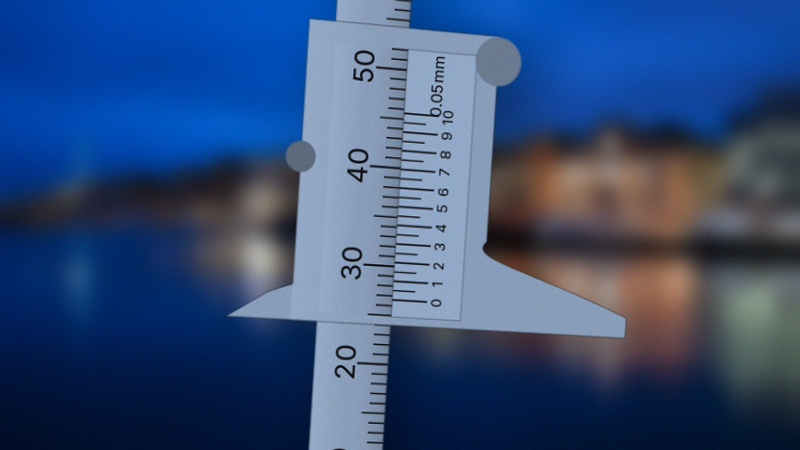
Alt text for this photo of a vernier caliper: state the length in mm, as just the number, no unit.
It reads 26.6
